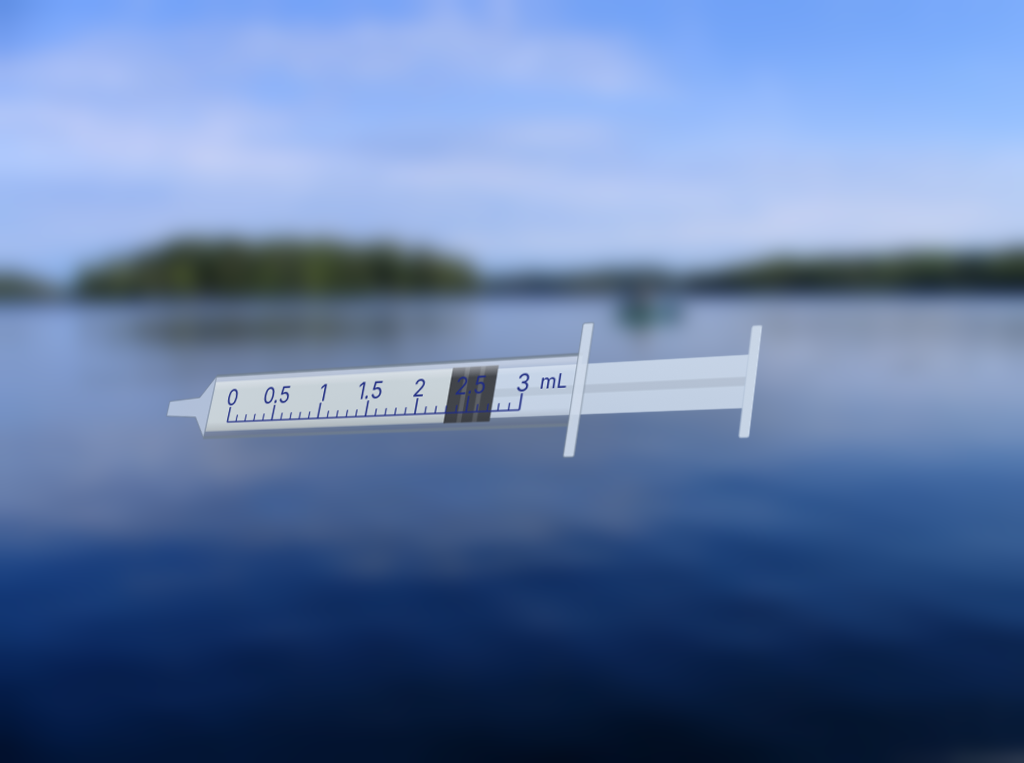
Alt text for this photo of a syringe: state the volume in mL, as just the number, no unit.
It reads 2.3
